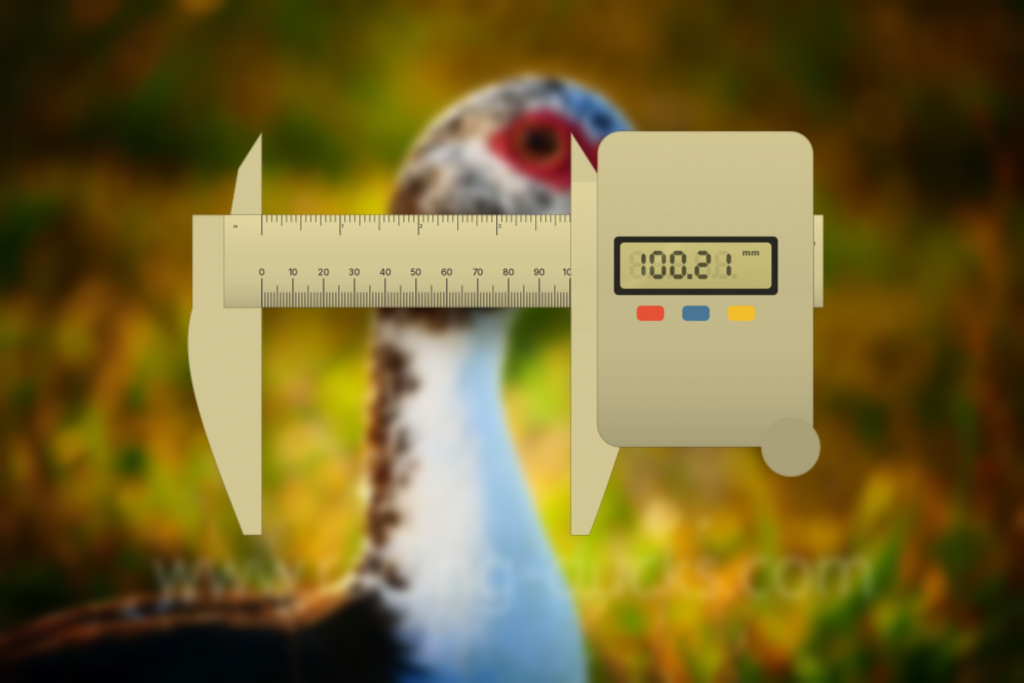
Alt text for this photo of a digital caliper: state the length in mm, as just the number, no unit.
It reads 100.21
